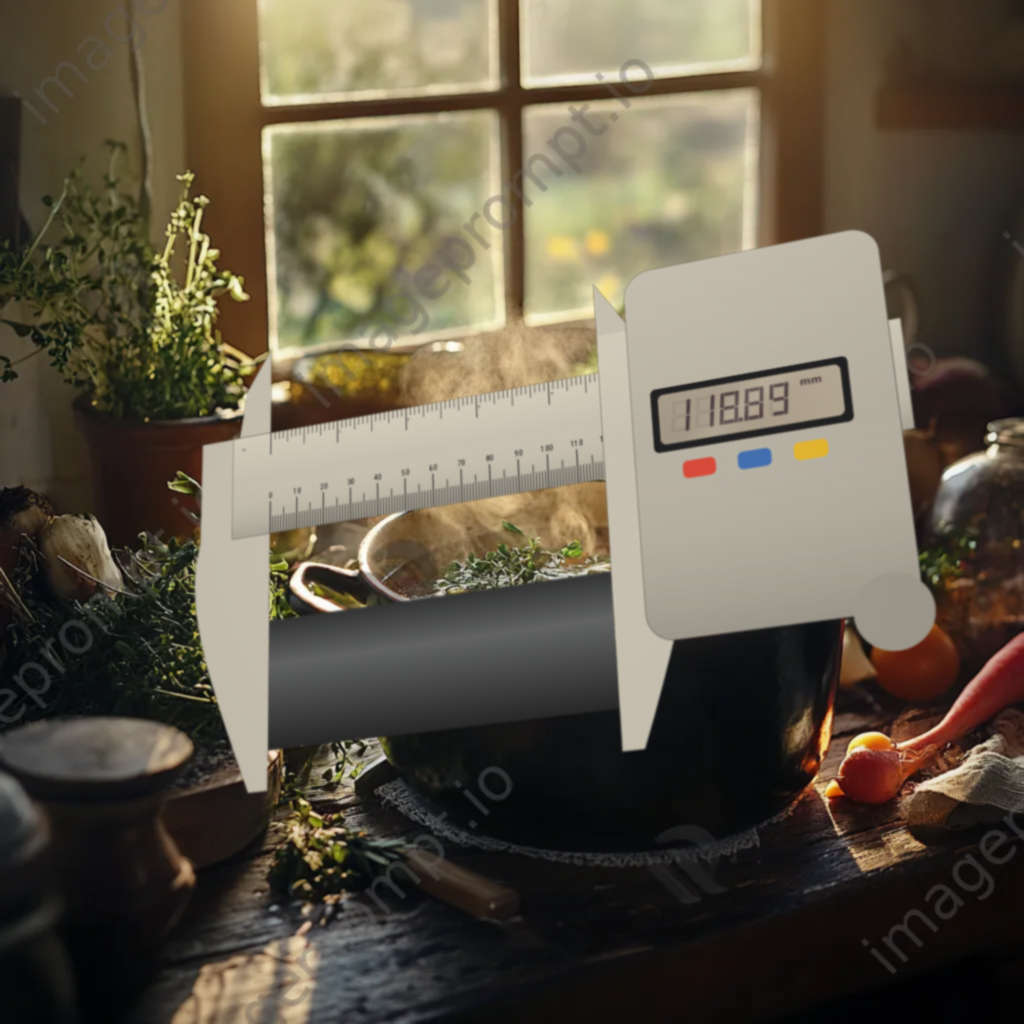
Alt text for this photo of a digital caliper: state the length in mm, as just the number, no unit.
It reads 118.89
